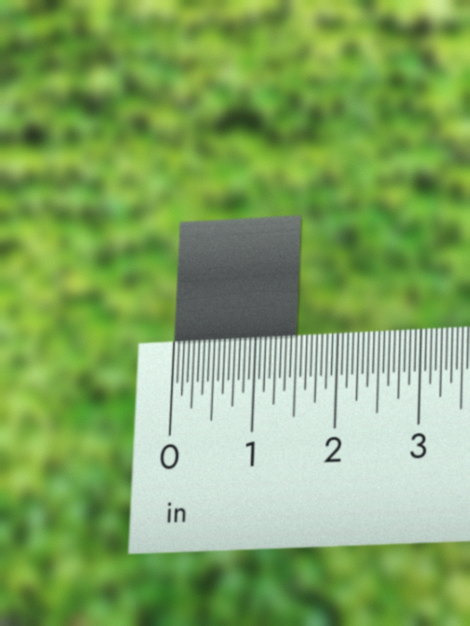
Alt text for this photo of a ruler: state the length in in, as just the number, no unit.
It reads 1.5
